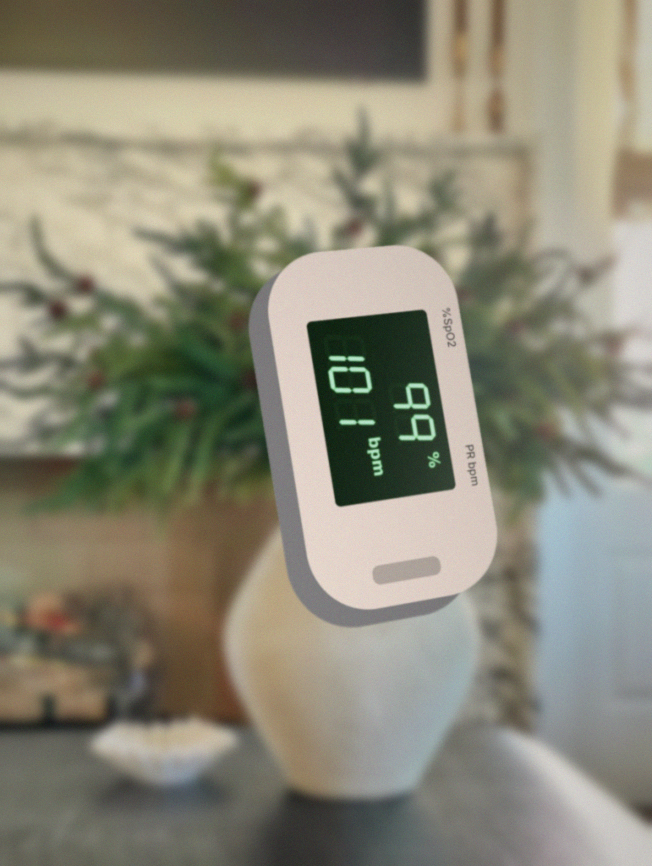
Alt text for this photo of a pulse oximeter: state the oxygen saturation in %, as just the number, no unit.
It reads 99
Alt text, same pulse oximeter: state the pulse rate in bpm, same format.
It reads 101
